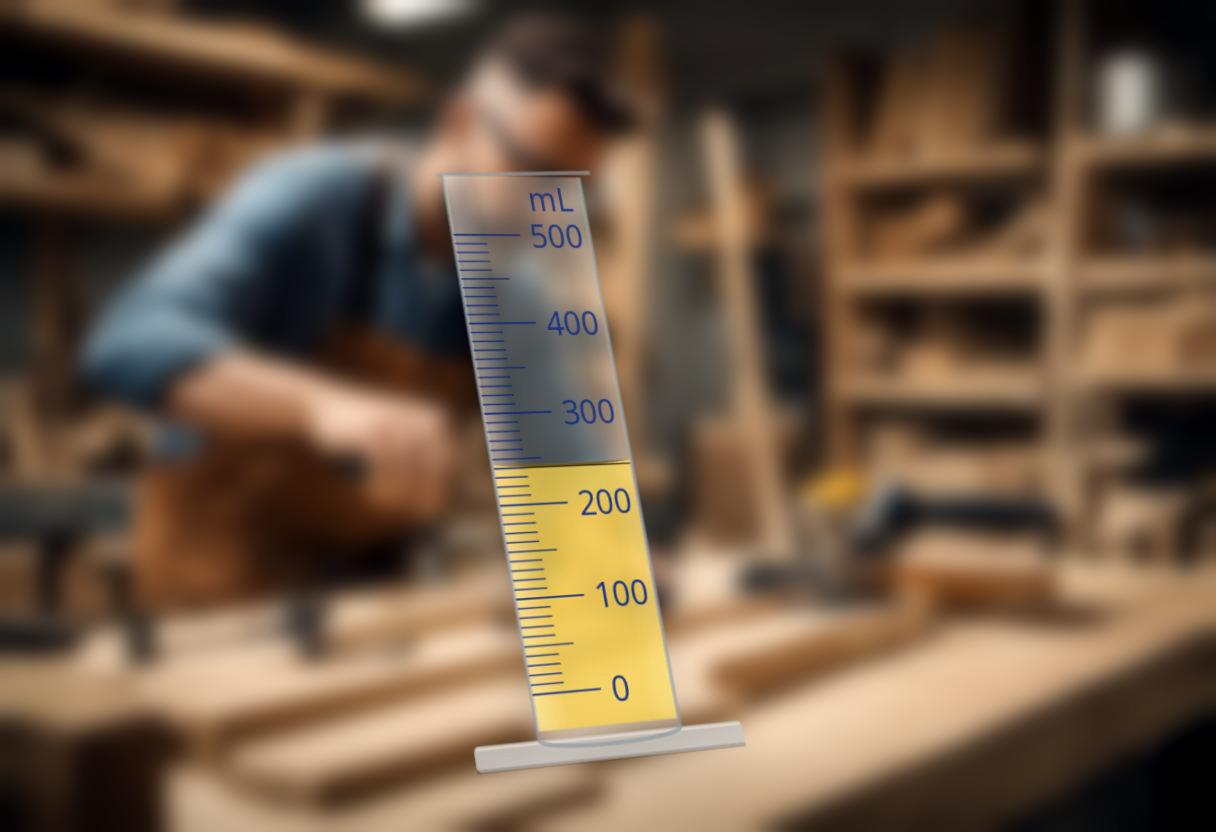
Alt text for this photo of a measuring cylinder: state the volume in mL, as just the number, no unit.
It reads 240
